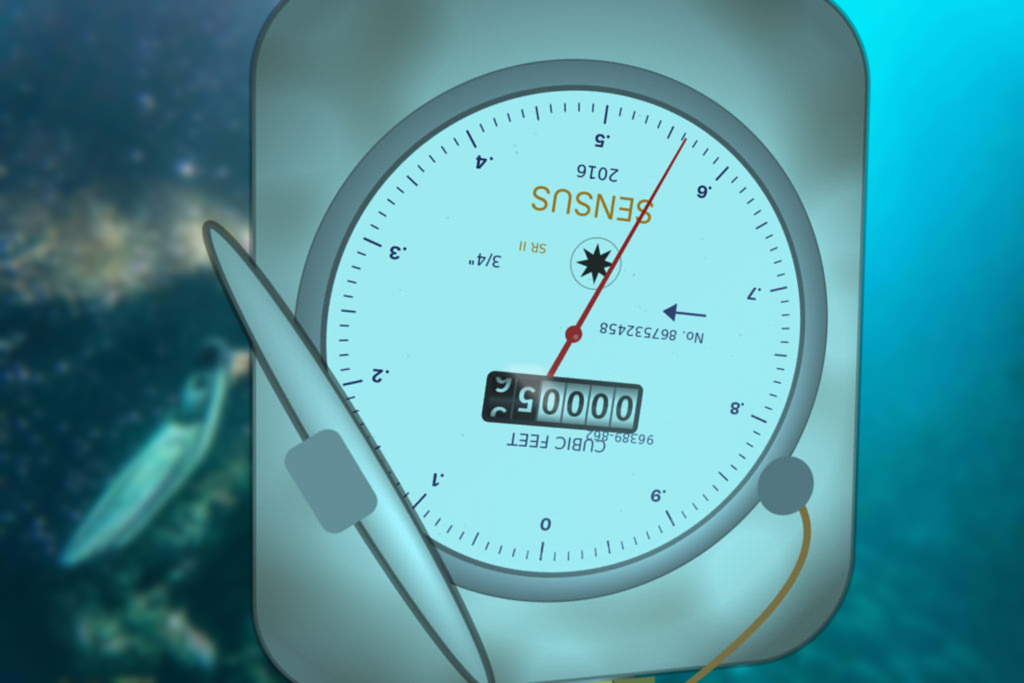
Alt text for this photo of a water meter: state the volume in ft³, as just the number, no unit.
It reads 55.56
